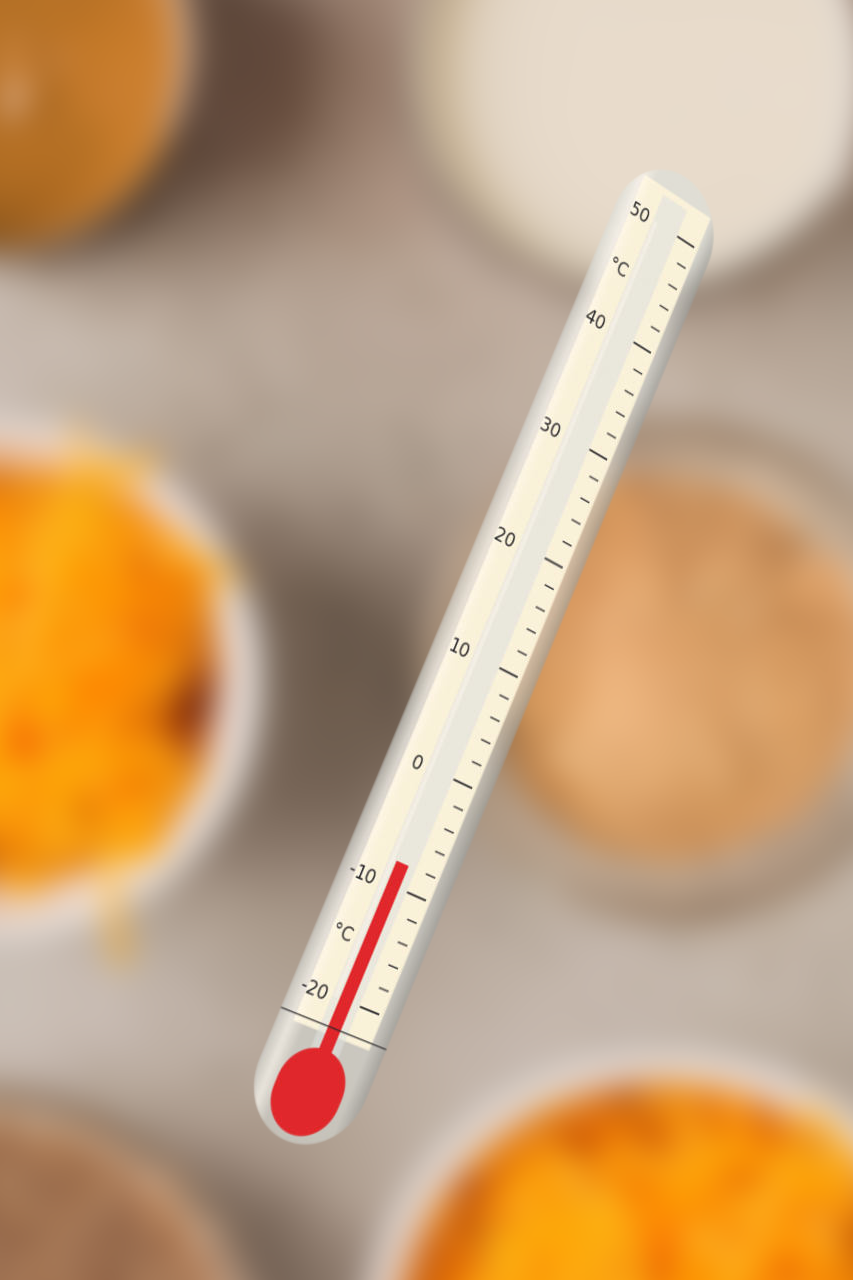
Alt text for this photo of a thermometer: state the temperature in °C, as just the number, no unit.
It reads -8
